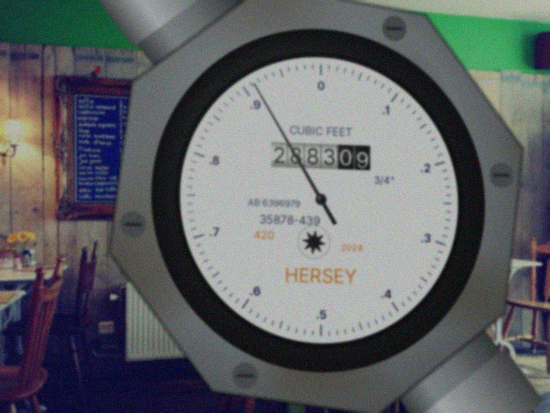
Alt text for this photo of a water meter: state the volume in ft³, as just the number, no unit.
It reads 288308.91
